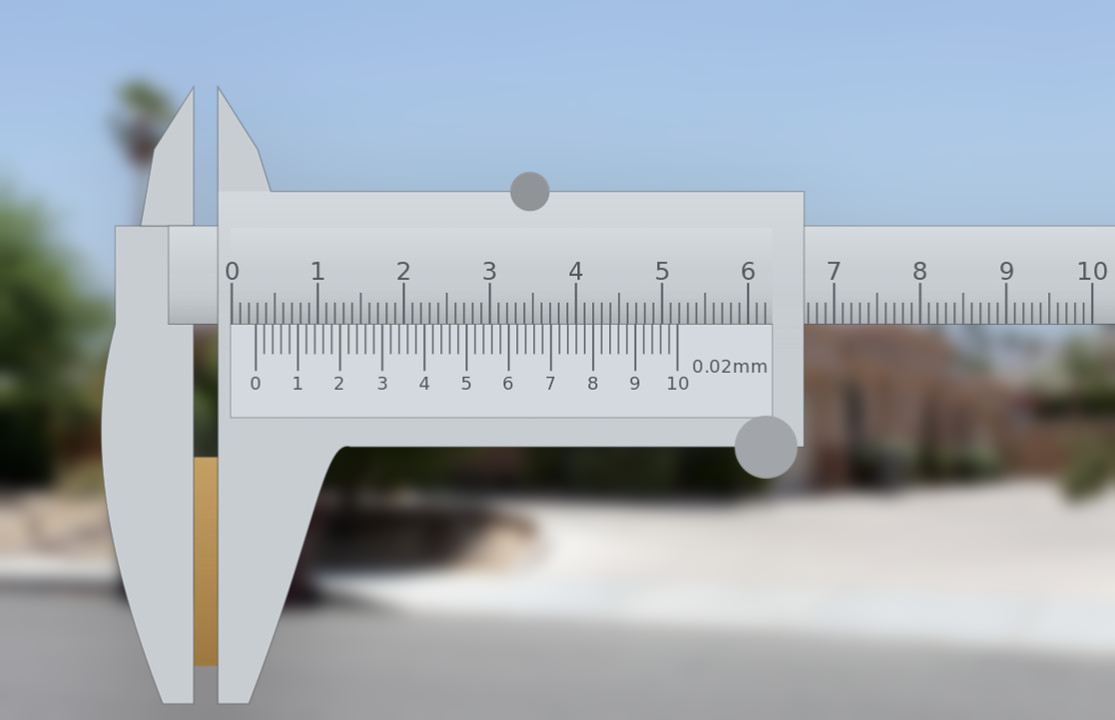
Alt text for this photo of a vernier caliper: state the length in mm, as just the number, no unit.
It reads 2.8
